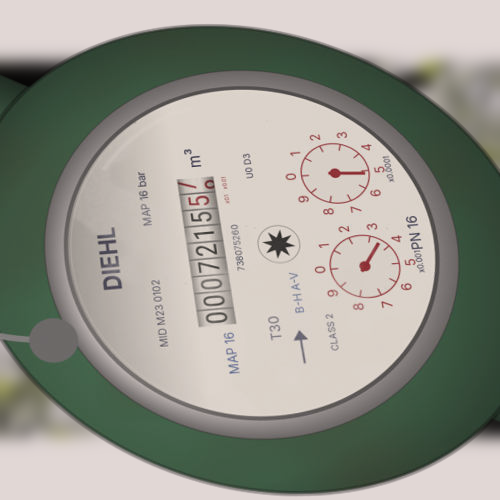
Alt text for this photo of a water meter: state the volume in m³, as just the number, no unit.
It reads 7215.5735
